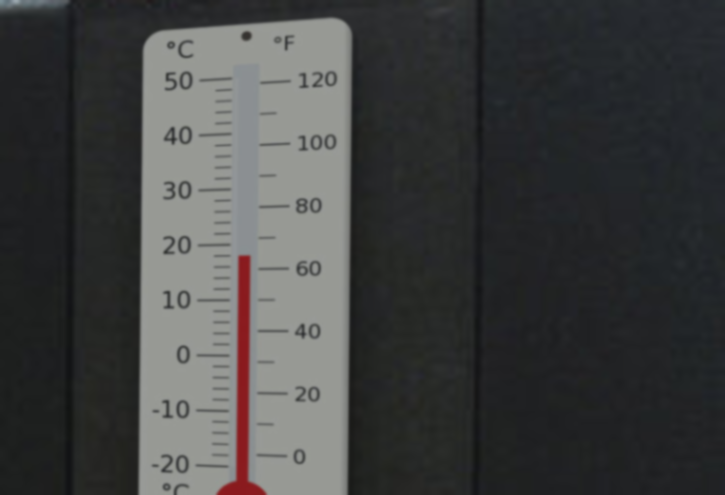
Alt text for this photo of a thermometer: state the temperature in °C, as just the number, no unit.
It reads 18
